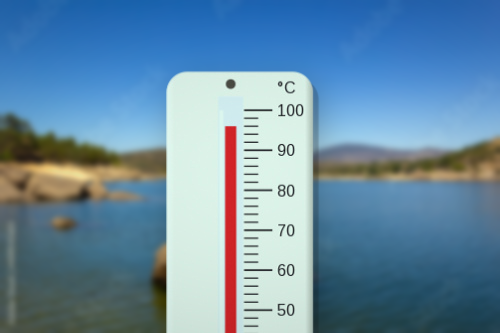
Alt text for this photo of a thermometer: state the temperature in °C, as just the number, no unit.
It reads 96
